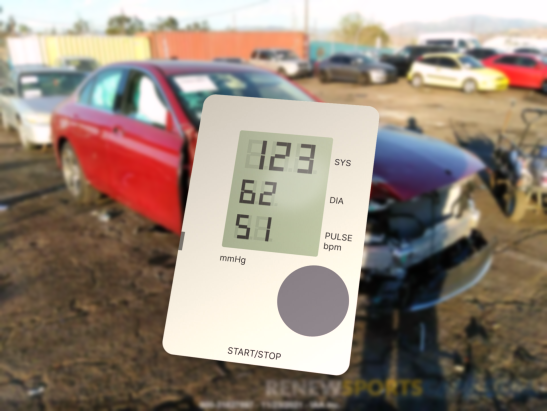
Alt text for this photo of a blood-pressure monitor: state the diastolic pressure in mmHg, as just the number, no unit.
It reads 62
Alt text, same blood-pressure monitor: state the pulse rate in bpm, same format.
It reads 51
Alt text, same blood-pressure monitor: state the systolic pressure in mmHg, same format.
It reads 123
